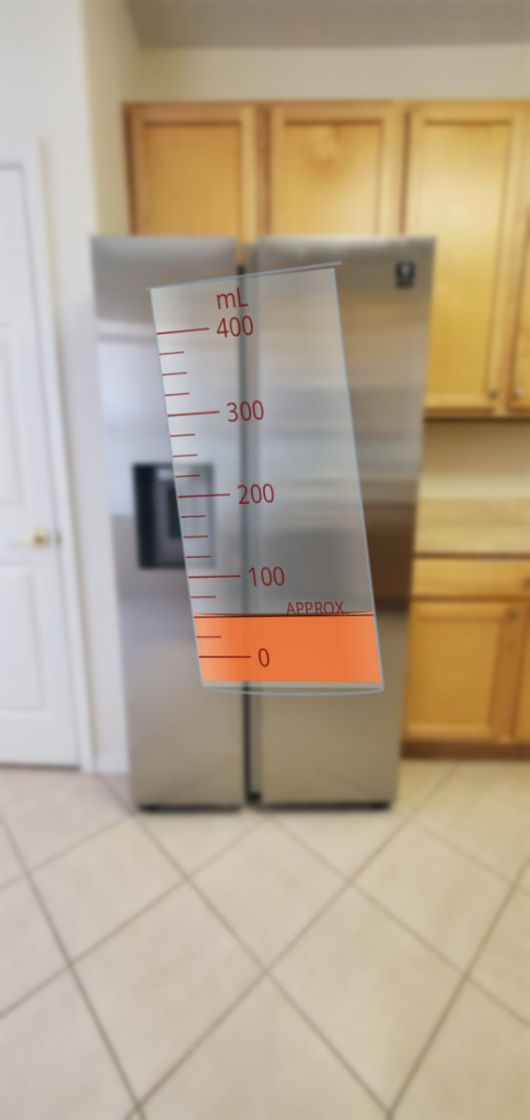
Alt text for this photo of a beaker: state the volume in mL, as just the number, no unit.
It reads 50
